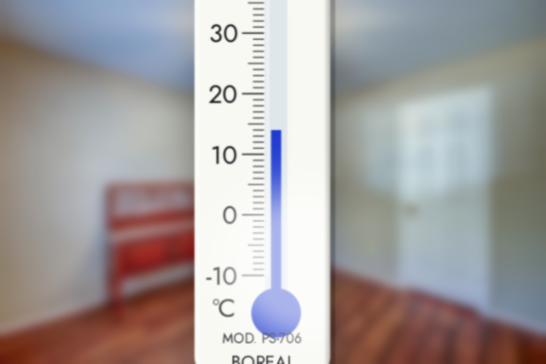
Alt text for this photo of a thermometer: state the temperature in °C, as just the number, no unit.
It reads 14
